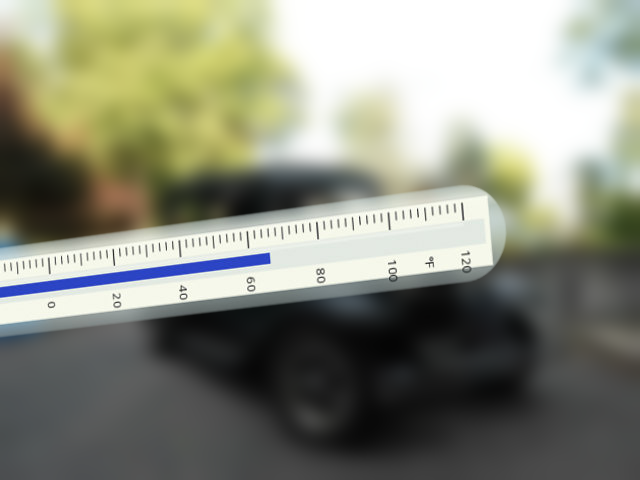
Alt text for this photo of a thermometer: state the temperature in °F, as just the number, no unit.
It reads 66
